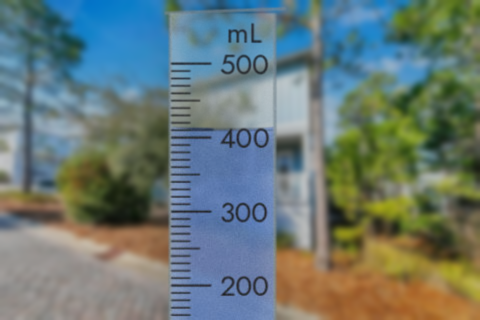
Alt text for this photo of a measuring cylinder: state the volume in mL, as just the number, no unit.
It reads 410
